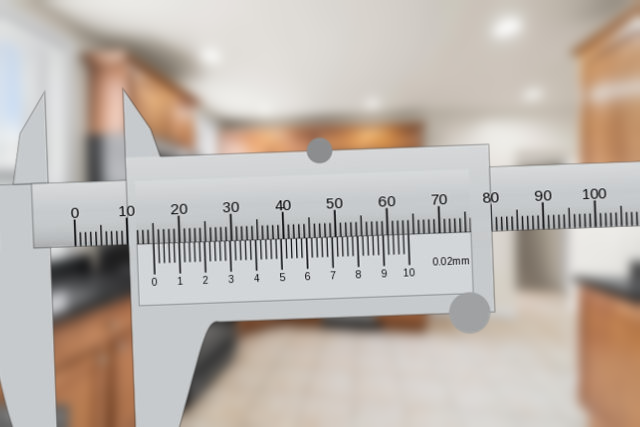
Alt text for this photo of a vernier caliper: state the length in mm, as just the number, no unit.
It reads 15.0
